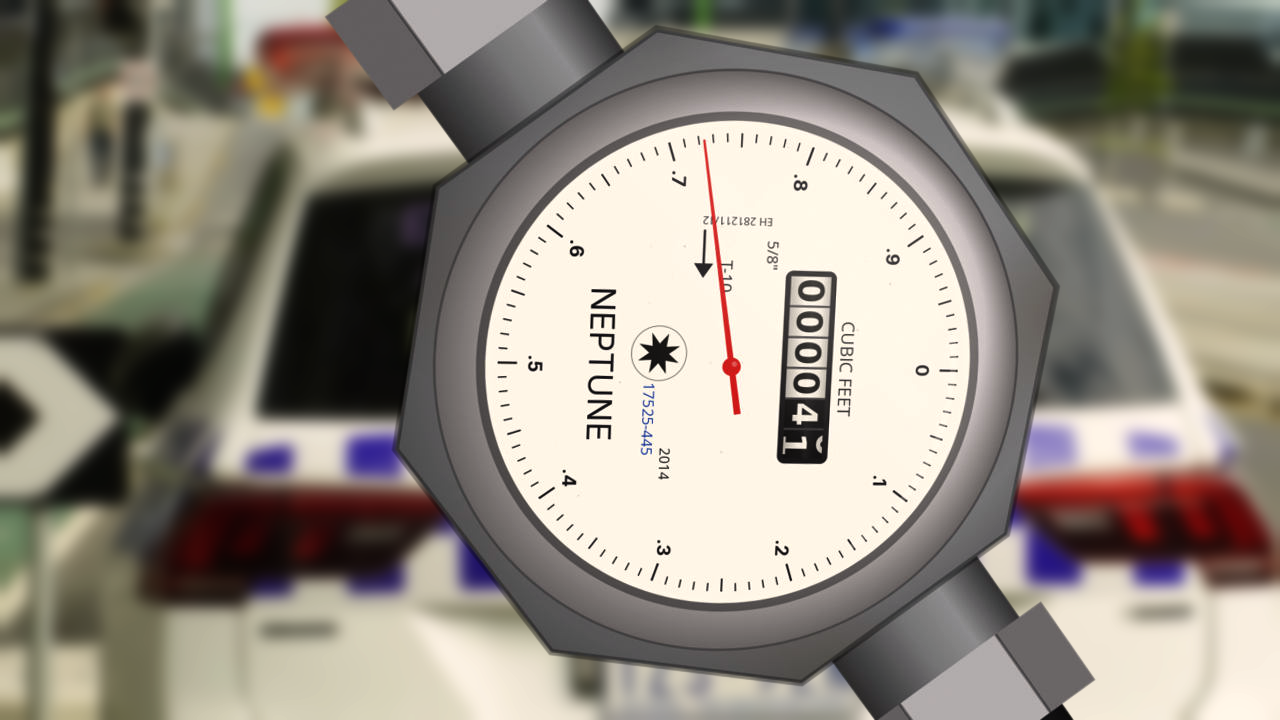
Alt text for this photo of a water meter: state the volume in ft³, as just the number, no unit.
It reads 40.72
